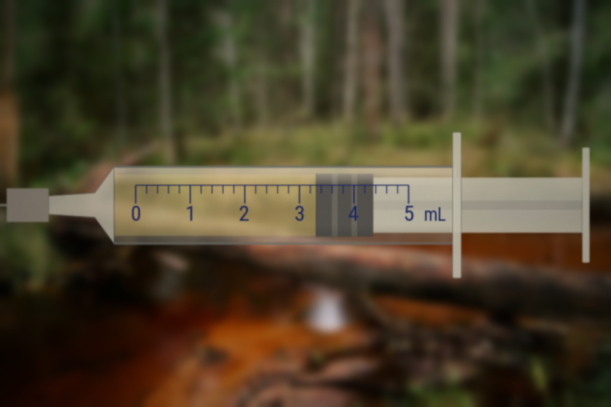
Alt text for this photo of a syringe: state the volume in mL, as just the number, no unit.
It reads 3.3
